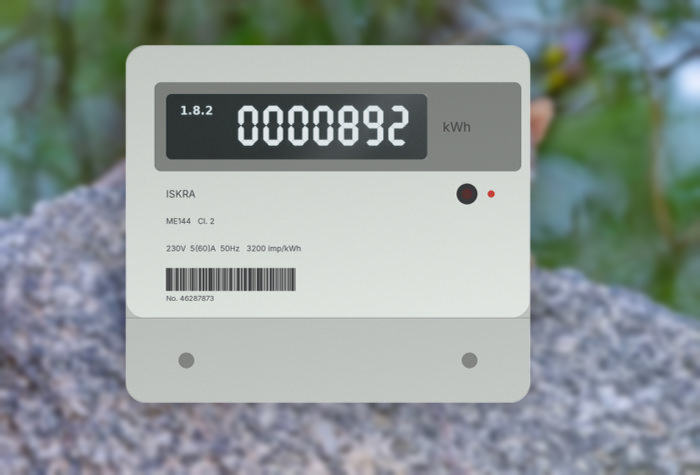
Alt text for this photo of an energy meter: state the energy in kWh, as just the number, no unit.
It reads 892
